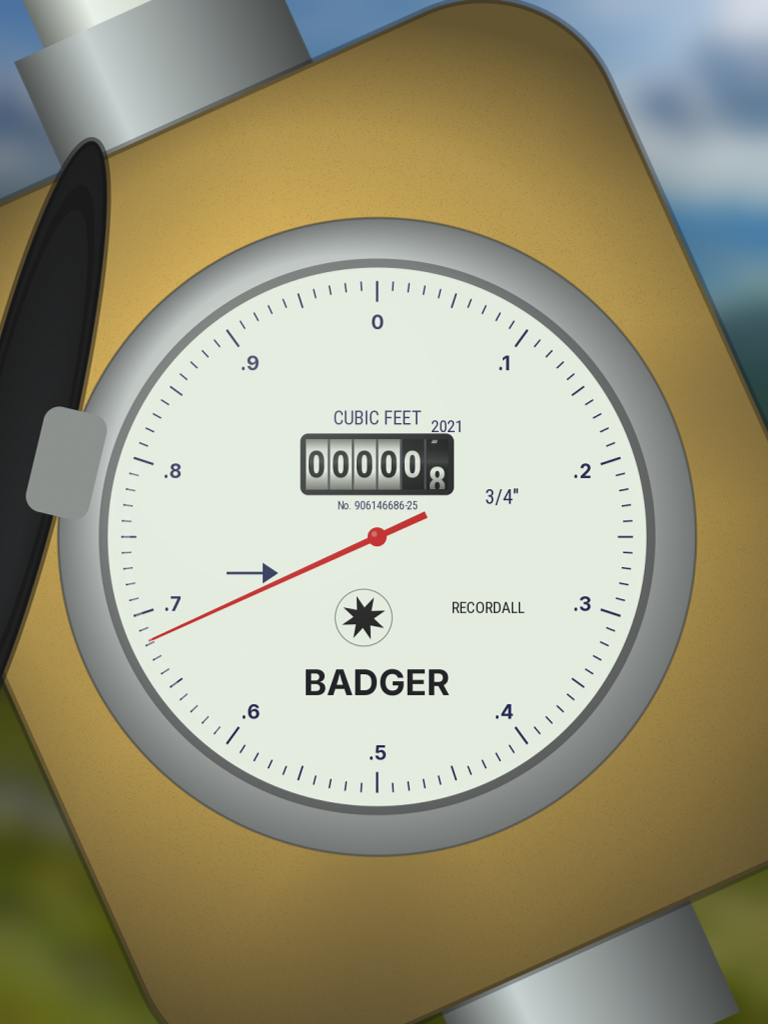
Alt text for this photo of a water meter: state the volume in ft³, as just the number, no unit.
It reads 7.68
